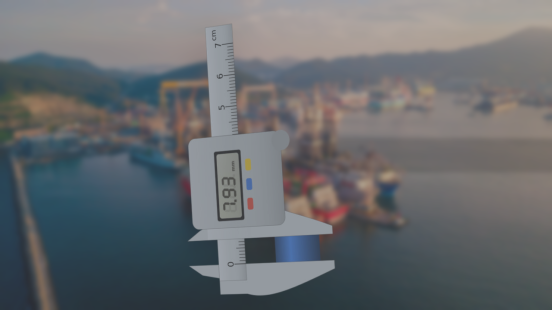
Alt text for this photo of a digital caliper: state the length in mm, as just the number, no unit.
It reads 7.93
